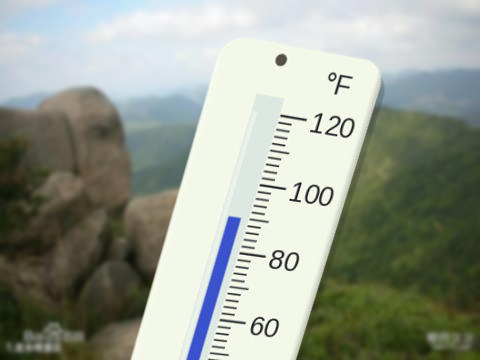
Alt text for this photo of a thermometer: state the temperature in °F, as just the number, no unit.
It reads 90
